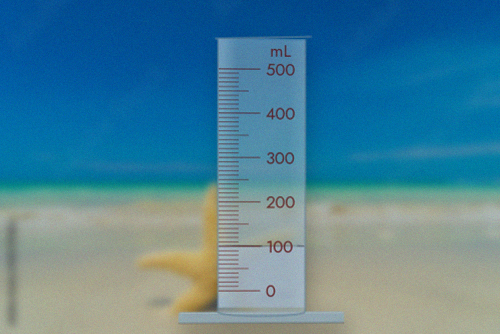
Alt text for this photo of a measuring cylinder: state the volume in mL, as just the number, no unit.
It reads 100
